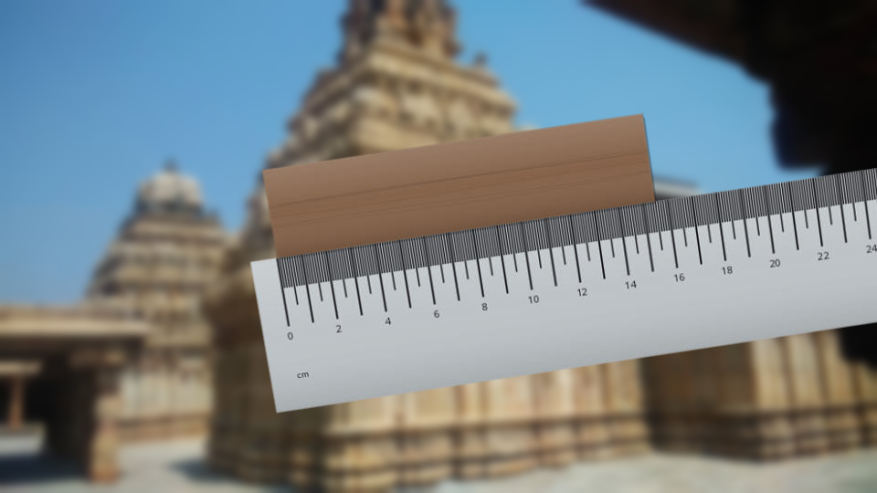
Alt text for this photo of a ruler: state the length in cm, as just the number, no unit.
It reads 15.5
